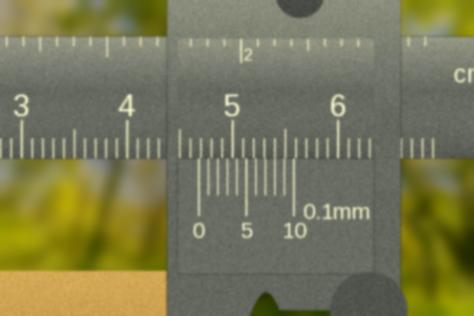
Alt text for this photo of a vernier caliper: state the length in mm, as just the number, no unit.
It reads 46.8
